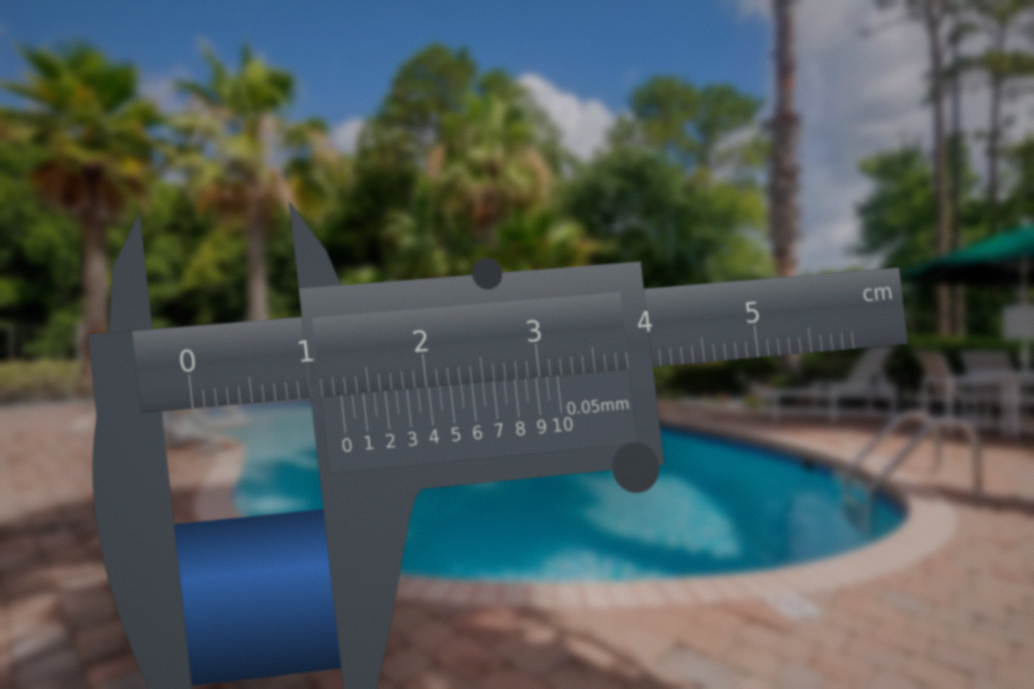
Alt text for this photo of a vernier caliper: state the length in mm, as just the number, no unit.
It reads 12.6
